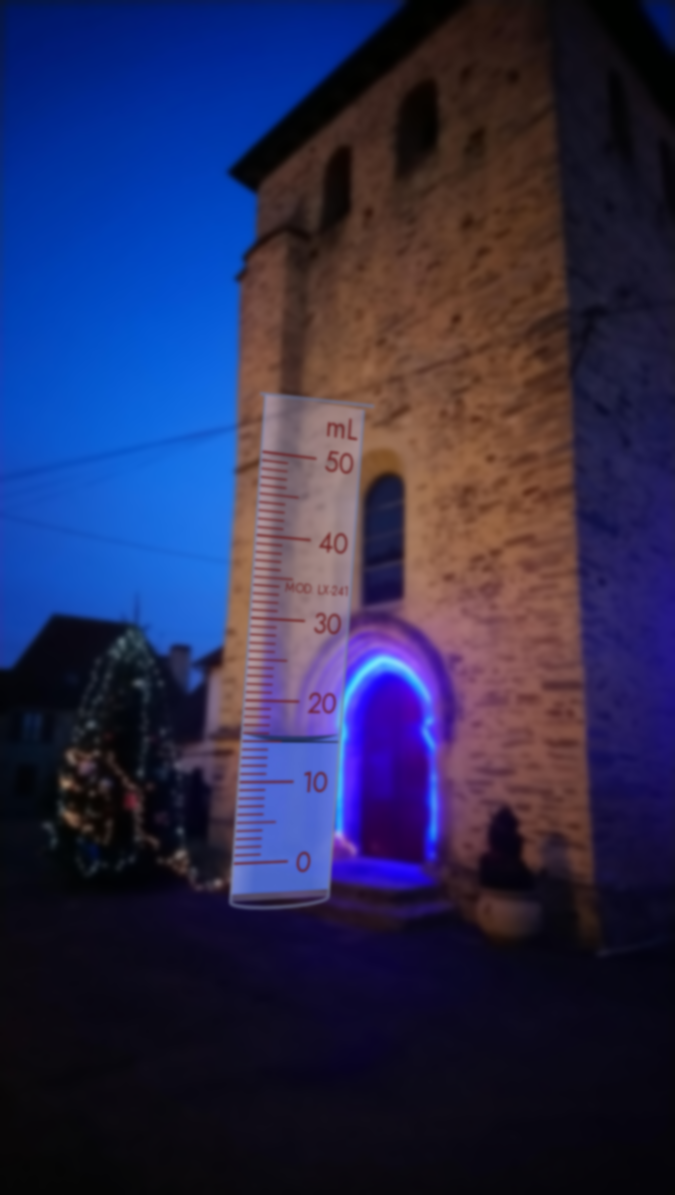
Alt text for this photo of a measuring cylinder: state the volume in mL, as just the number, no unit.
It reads 15
